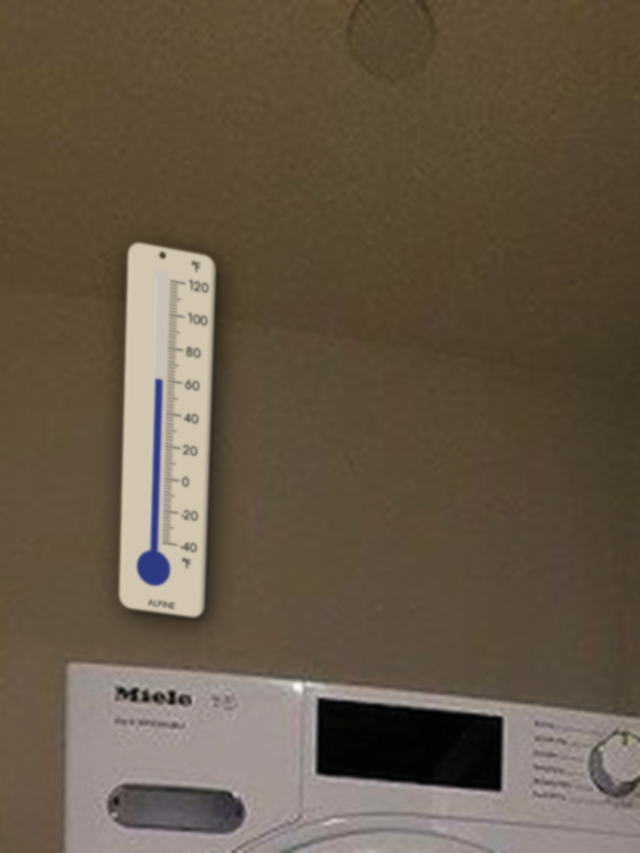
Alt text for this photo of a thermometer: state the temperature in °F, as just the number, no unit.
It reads 60
